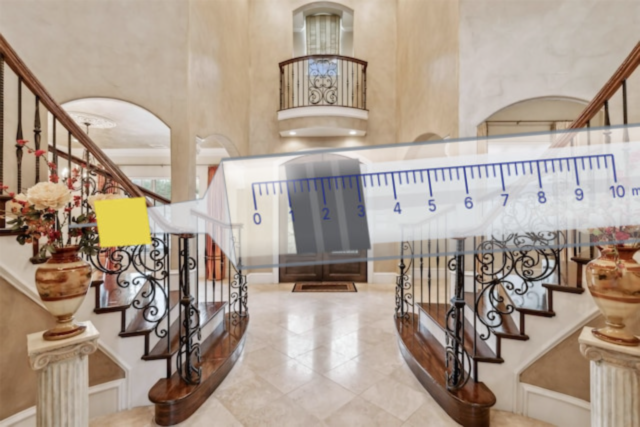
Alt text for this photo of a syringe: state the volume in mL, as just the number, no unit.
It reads 1
